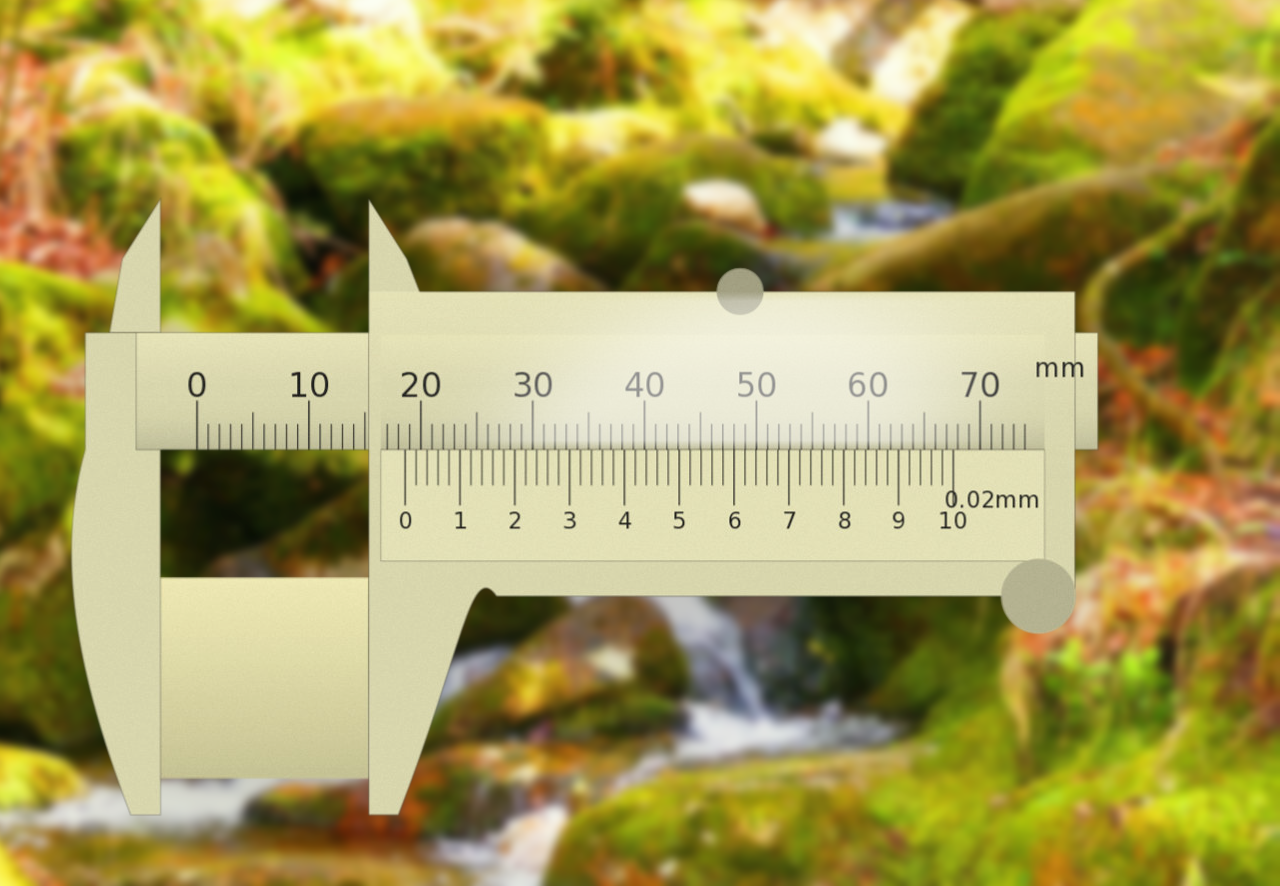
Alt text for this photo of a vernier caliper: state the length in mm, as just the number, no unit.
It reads 18.6
